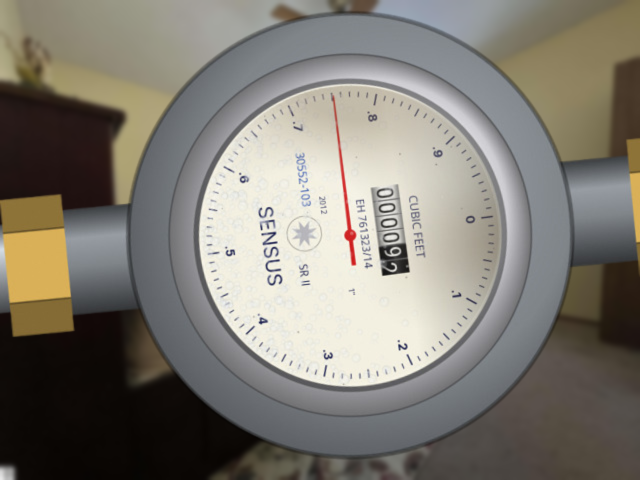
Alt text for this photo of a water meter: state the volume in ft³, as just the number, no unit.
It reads 91.75
